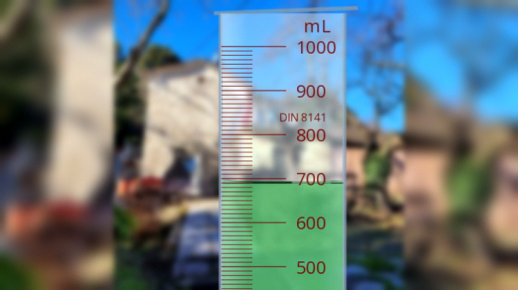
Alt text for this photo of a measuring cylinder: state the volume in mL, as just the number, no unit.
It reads 690
